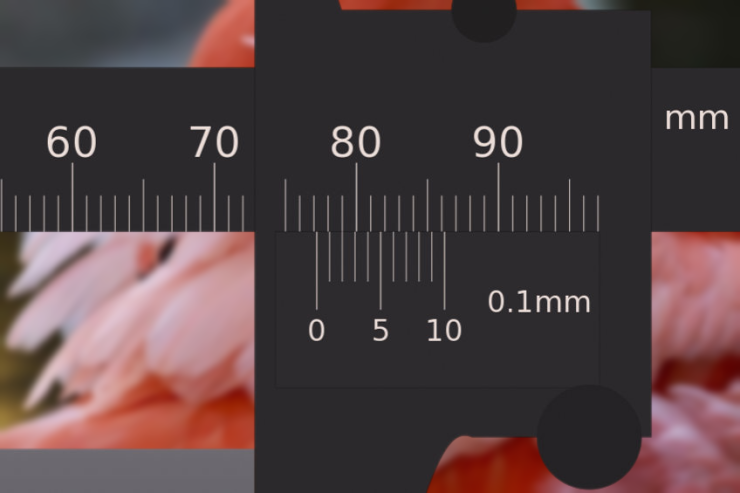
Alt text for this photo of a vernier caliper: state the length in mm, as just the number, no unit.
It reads 77.2
